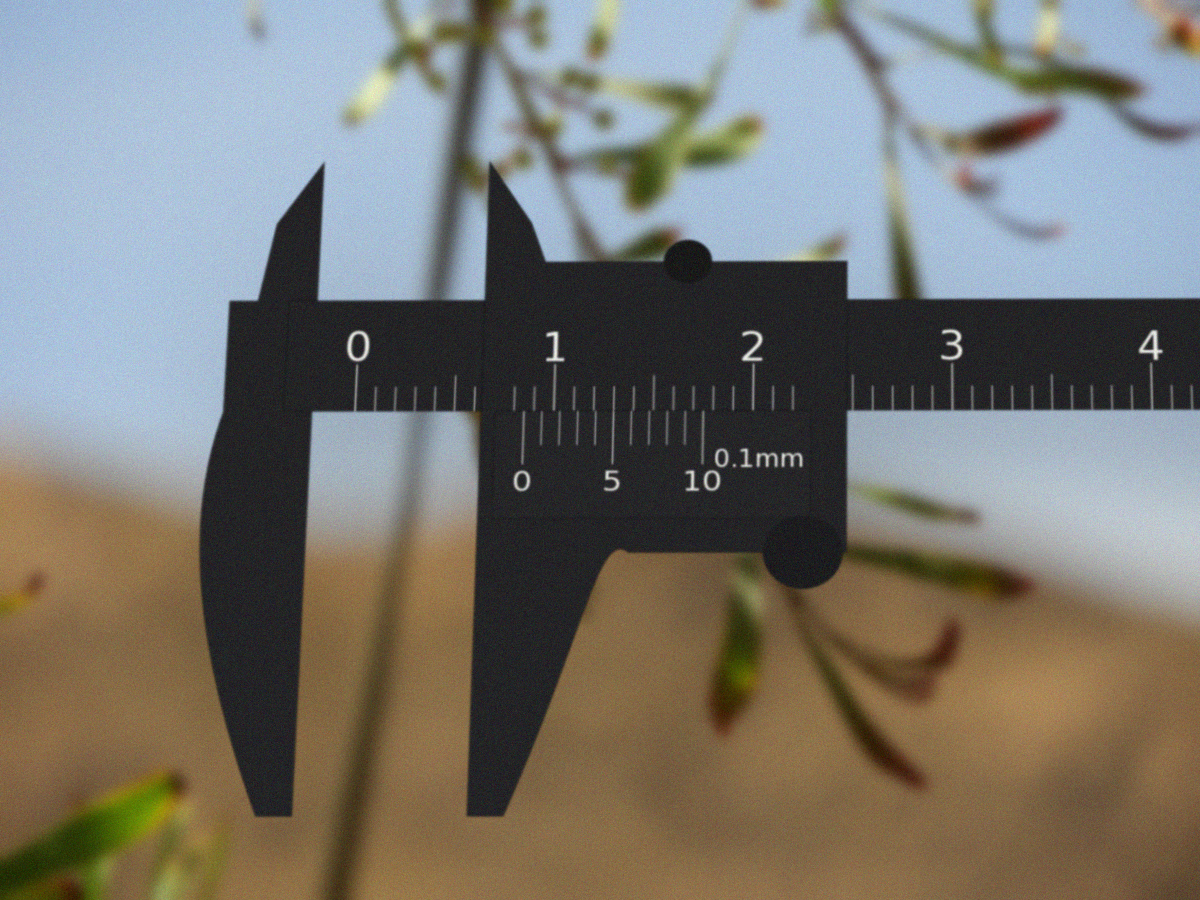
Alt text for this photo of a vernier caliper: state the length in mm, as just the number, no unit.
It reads 8.5
